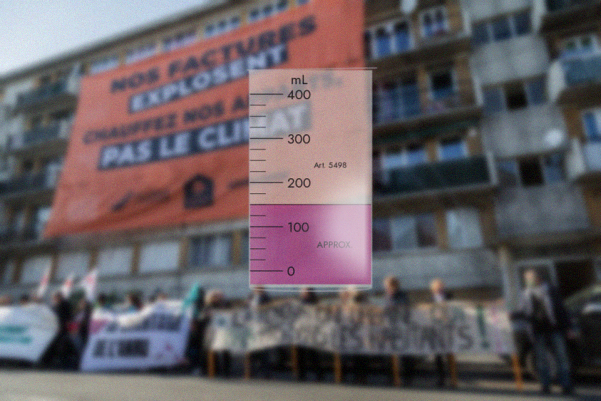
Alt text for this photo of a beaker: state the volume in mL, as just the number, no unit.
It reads 150
